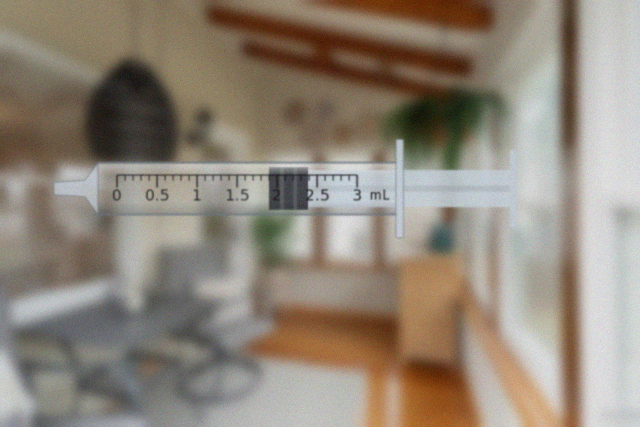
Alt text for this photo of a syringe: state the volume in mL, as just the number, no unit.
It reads 1.9
